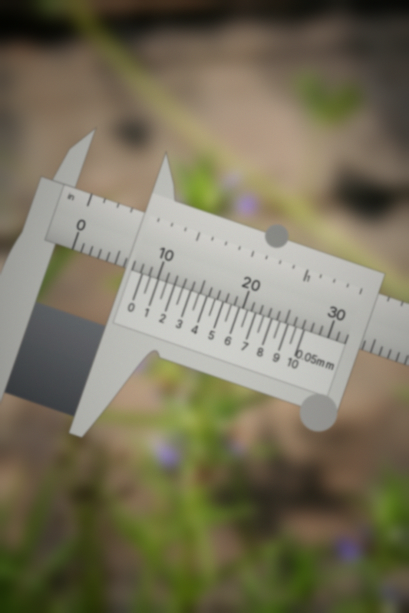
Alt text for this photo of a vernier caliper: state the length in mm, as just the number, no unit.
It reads 8.2
